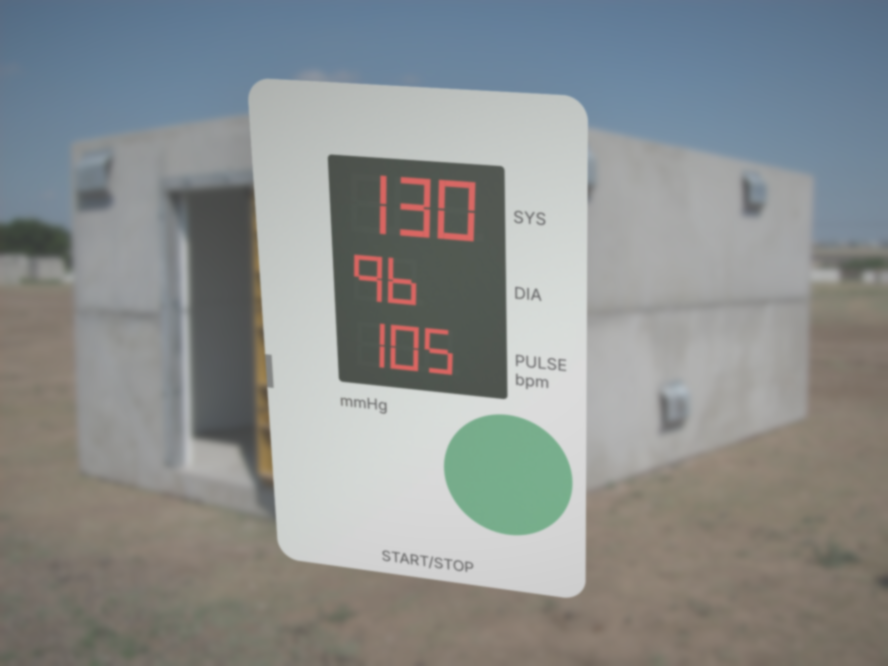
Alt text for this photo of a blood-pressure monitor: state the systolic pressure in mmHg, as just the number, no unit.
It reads 130
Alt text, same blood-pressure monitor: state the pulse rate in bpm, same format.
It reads 105
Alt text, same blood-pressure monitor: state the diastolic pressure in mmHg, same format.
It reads 96
